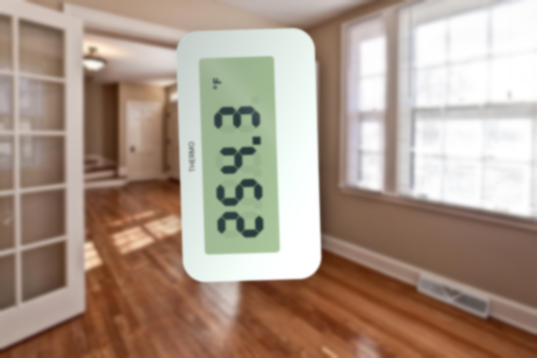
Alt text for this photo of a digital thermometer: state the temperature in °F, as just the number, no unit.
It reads 254.3
